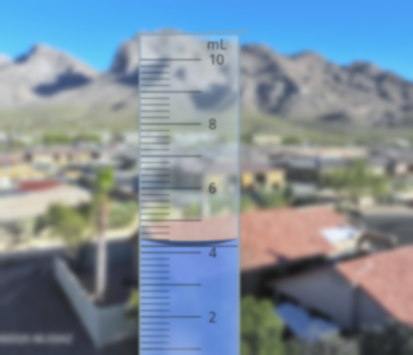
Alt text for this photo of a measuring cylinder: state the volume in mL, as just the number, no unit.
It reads 4.2
